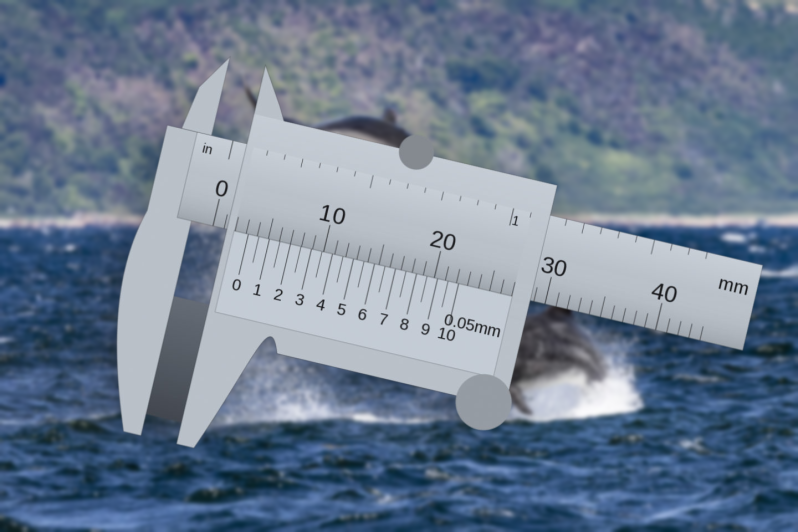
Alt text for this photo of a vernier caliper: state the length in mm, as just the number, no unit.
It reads 3.2
